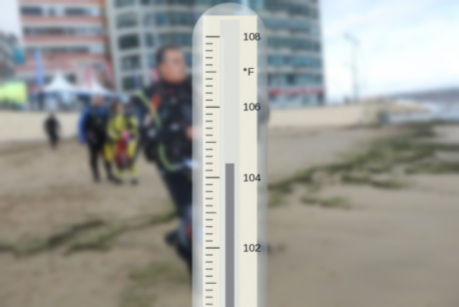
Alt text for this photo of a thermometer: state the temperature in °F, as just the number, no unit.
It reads 104.4
